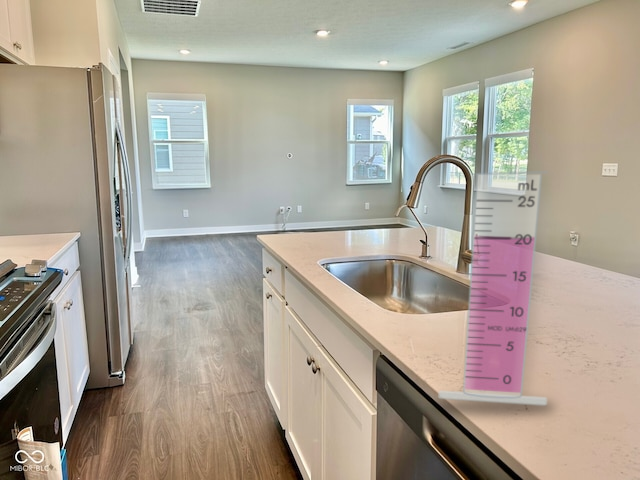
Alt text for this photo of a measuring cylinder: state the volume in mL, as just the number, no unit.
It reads 20
